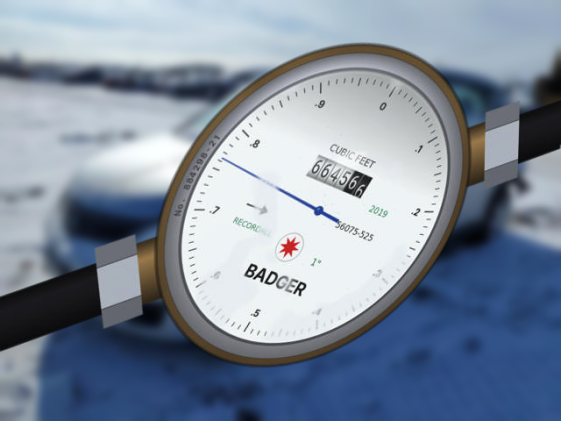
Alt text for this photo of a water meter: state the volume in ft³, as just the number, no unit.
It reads 664565.76
